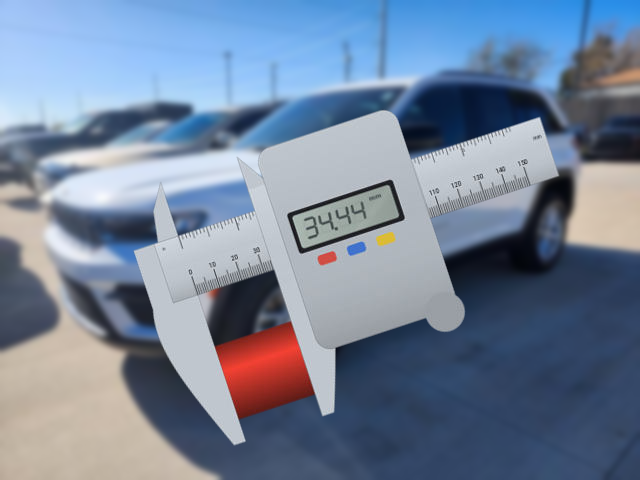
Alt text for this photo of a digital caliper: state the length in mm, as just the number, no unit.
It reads 34.44
